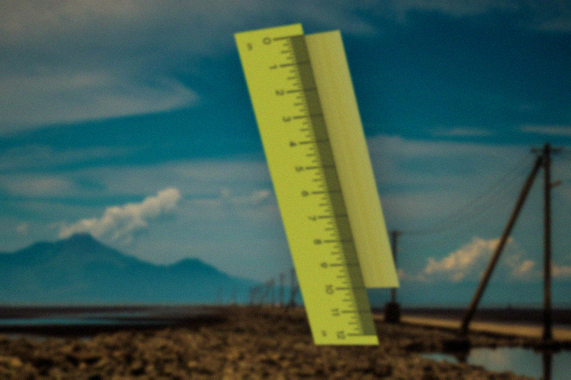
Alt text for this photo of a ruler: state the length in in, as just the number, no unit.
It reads 10
